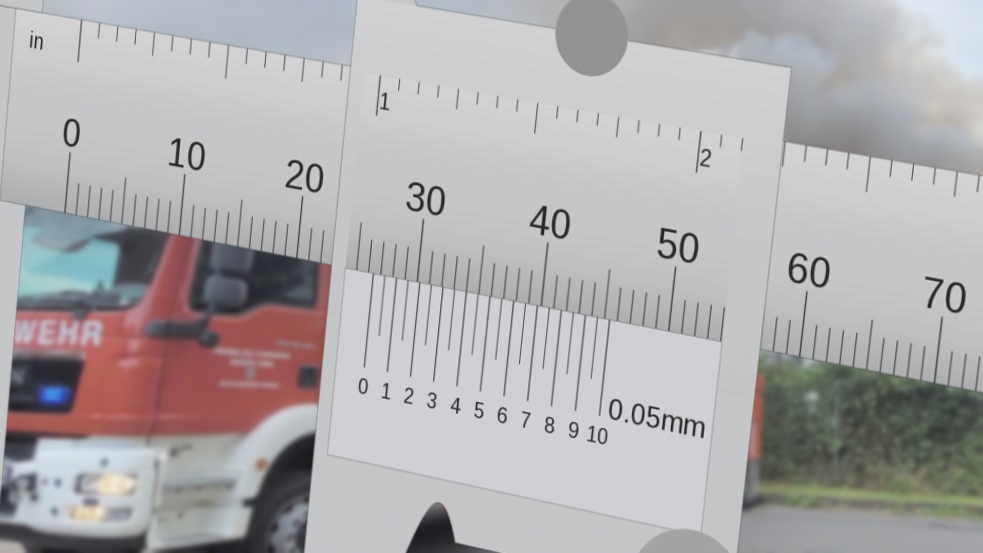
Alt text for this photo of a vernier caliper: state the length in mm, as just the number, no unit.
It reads 26.4
